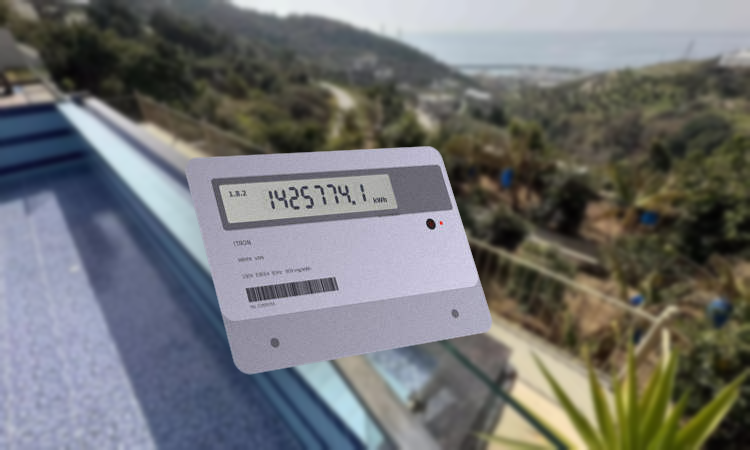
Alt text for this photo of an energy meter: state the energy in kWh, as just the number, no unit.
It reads 1425774.1
